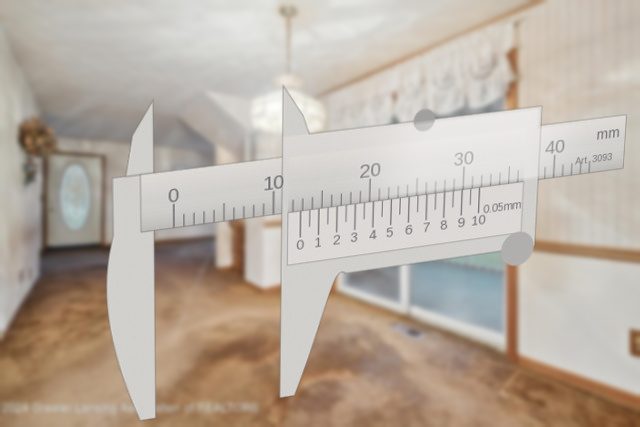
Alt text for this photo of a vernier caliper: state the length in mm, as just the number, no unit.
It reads 12.8
